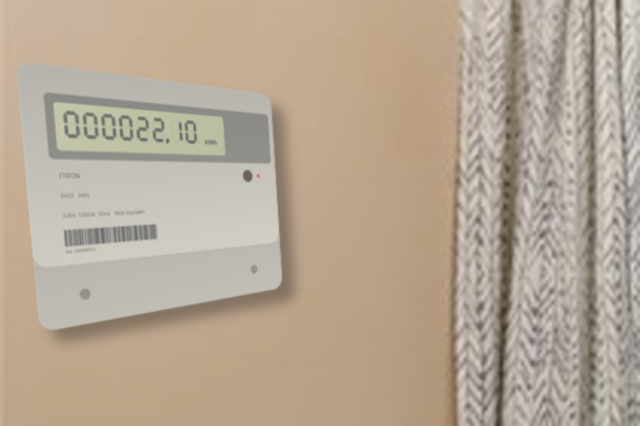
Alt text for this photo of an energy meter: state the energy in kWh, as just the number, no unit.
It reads 22.10
